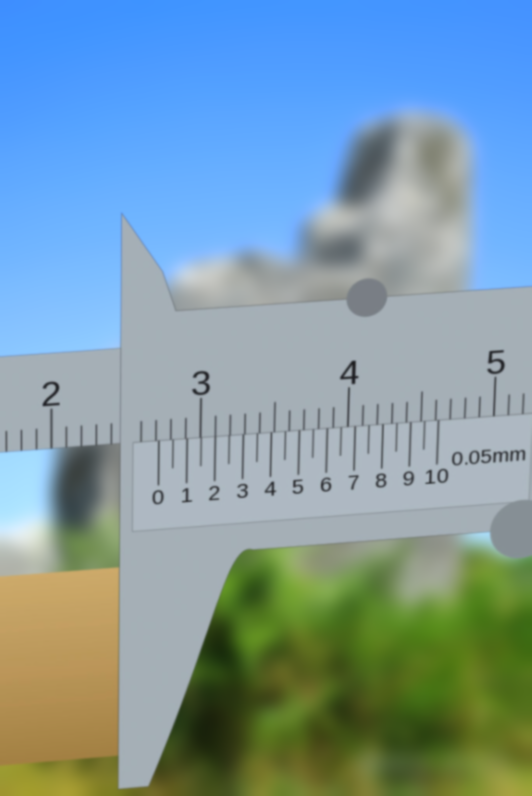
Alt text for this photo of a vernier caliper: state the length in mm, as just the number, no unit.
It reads 27.2
